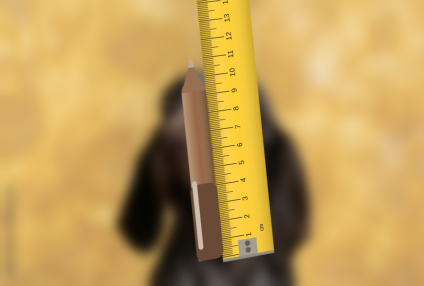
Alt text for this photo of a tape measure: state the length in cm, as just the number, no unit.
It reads 11
